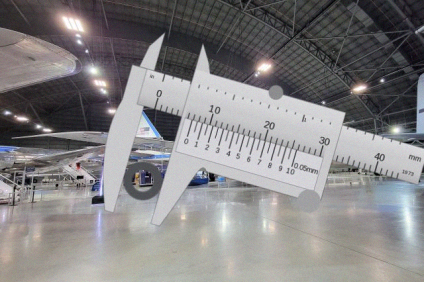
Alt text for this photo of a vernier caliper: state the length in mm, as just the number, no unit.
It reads 6.8
